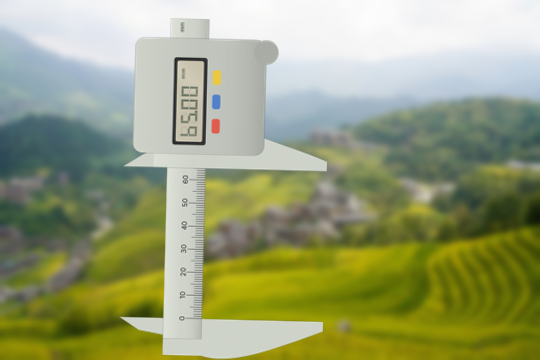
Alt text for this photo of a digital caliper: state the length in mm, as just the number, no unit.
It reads 65.00
